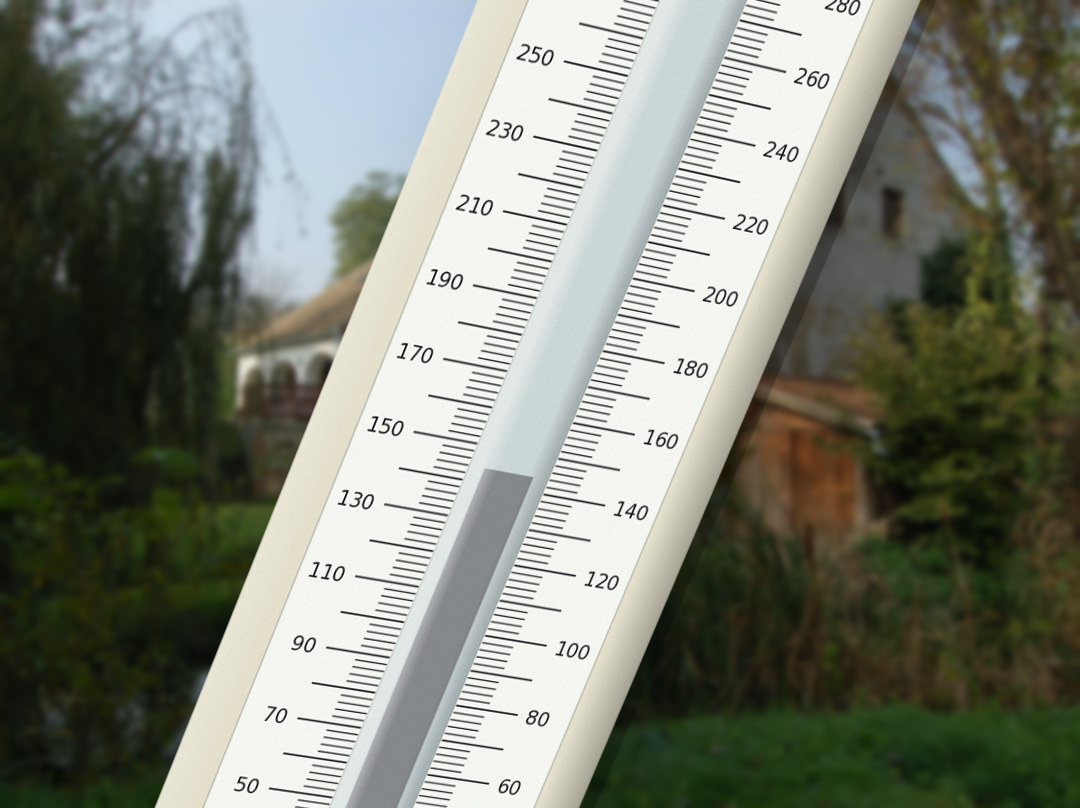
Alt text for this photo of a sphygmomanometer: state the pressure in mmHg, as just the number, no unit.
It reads 144
